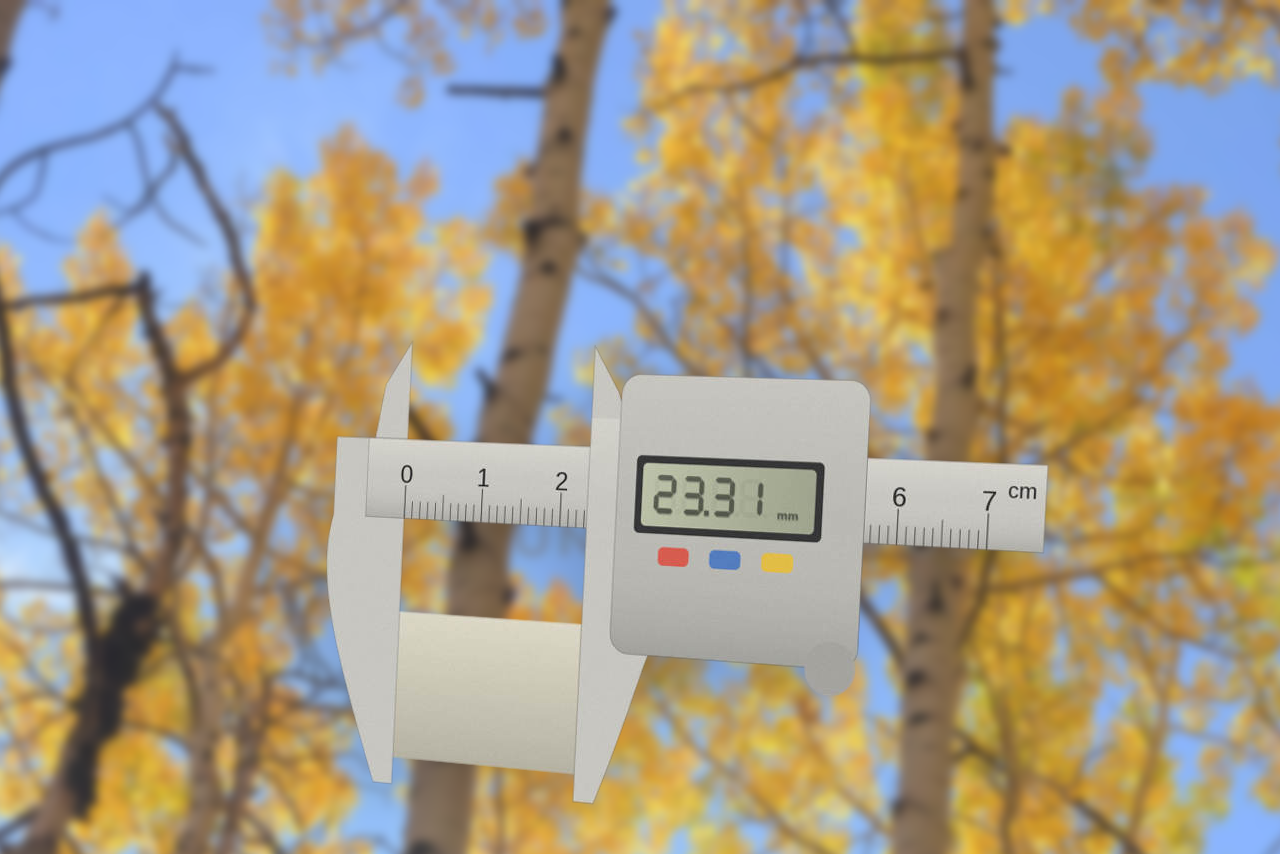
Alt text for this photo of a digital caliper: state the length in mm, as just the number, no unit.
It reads 23.31
